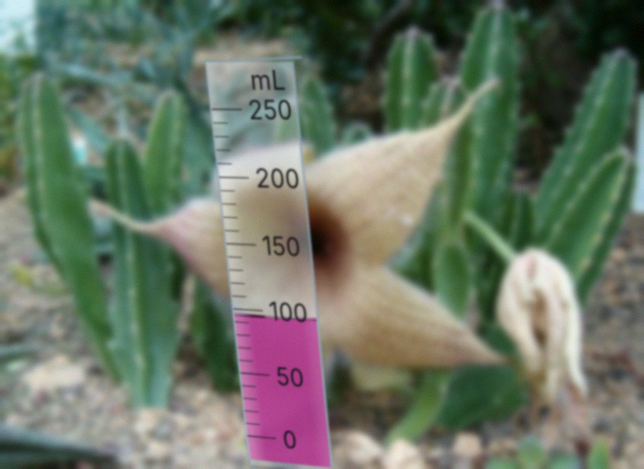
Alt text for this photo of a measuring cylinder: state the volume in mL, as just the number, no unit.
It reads 95
